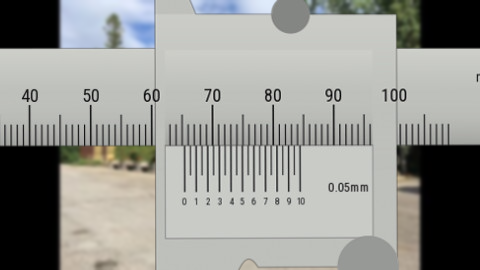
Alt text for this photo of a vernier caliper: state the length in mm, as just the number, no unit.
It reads 65.4
